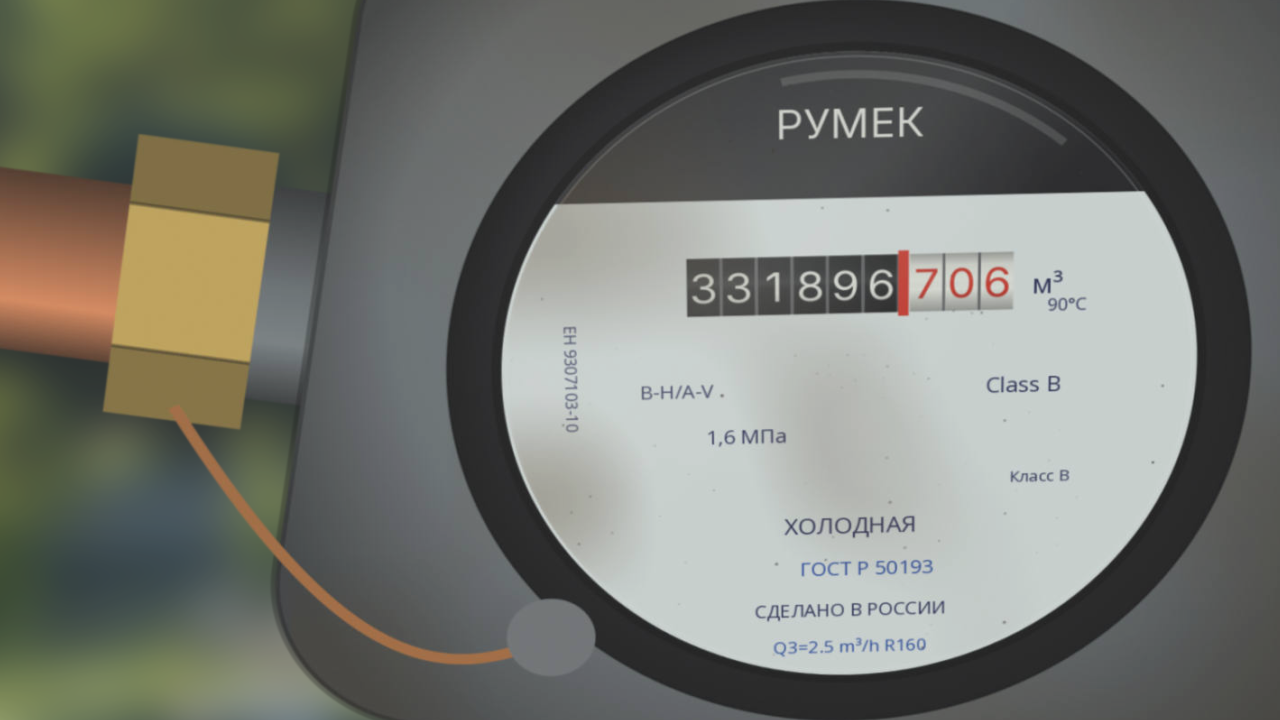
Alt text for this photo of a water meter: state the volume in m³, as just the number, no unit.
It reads 331896.706
